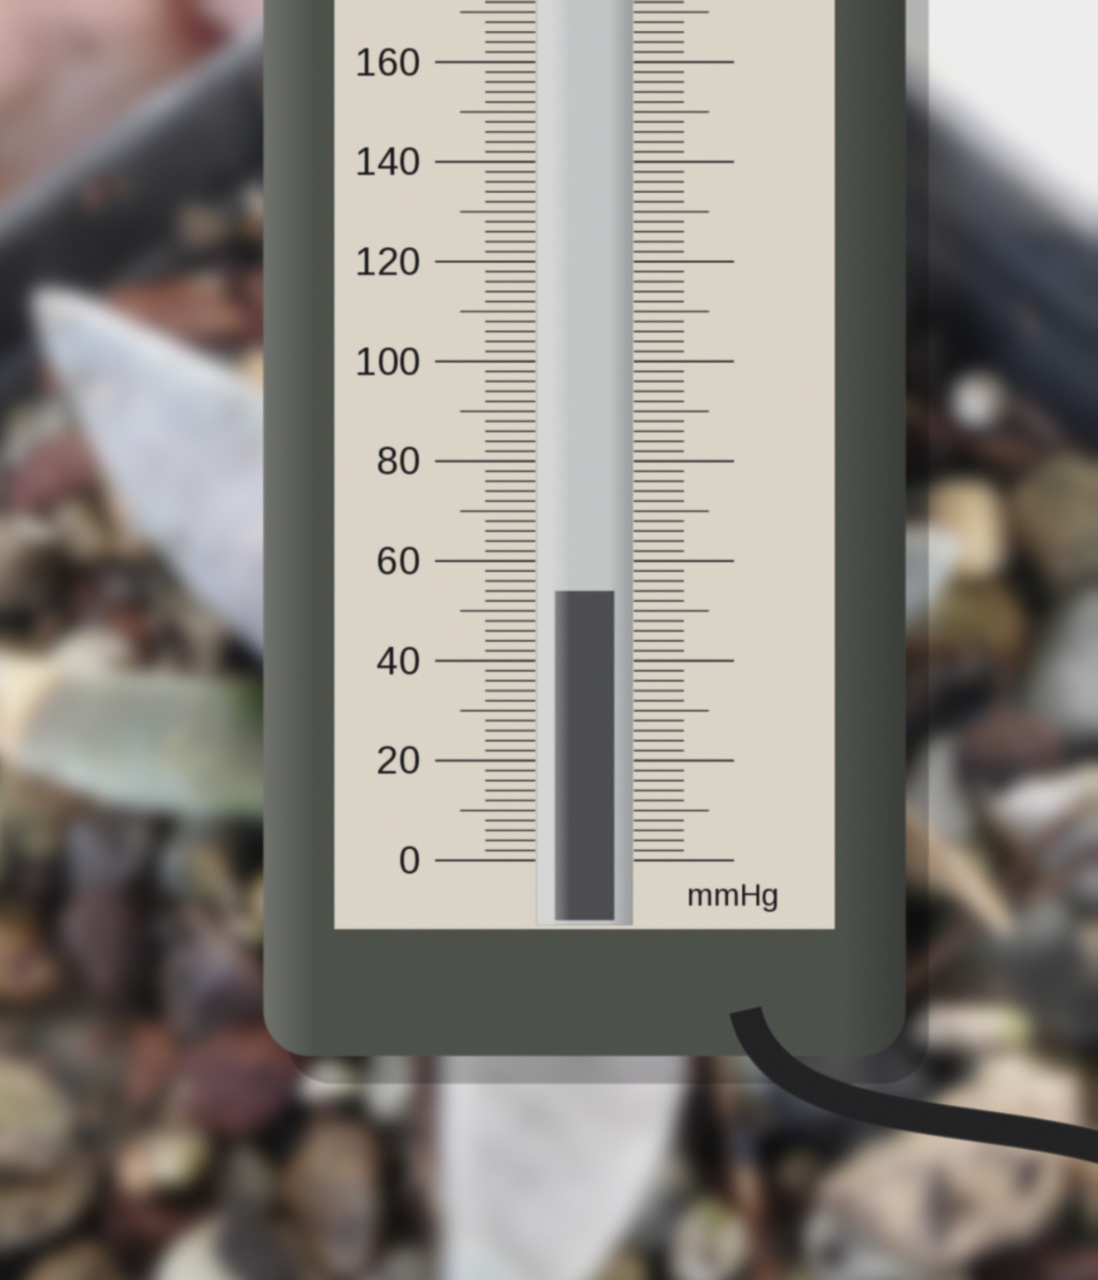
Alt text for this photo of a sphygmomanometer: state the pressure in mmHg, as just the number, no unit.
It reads 54
